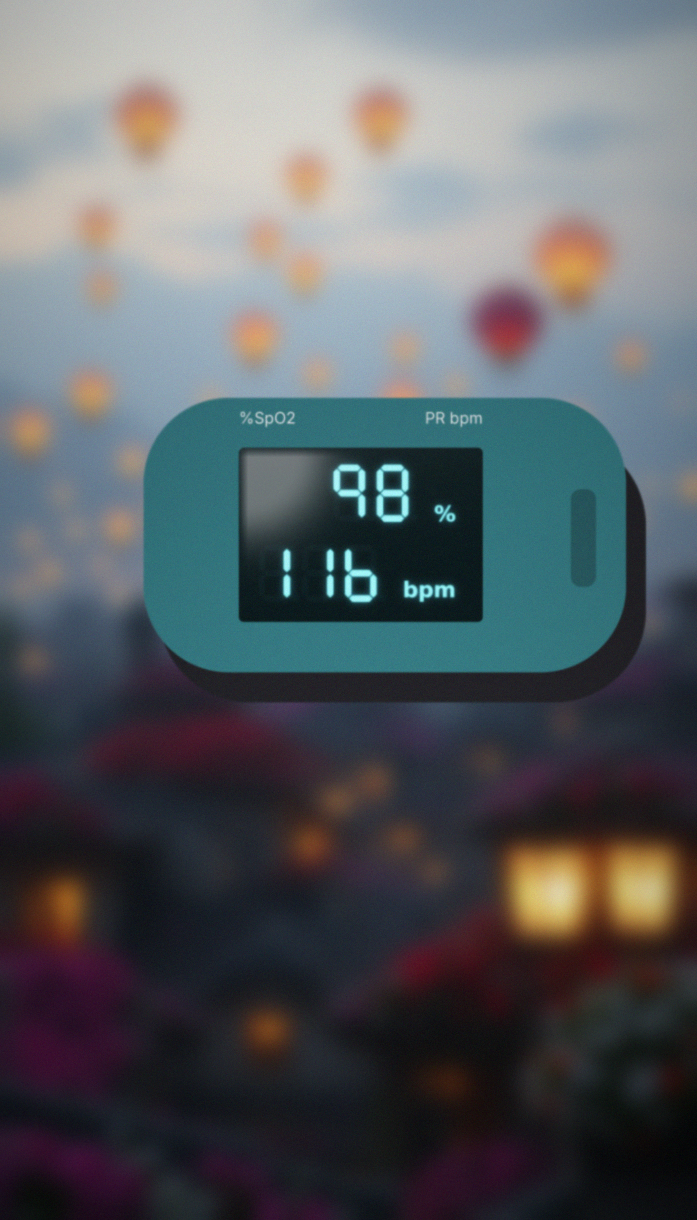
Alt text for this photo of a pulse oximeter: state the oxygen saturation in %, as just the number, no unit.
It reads 98
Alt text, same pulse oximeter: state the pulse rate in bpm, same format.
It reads 116
